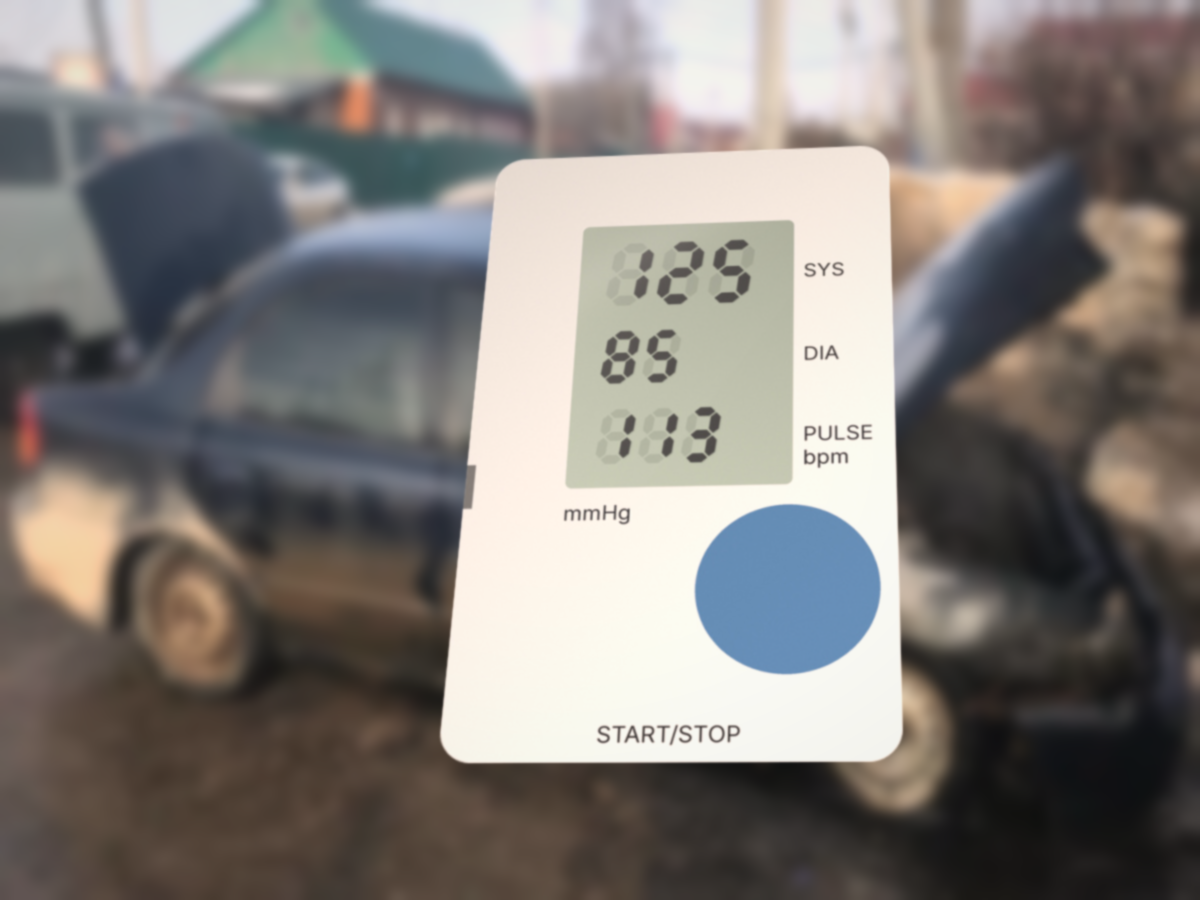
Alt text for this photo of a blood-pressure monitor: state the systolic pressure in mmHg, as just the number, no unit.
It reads 125
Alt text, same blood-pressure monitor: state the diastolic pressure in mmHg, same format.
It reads 85
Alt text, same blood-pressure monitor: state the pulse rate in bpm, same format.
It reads 113
